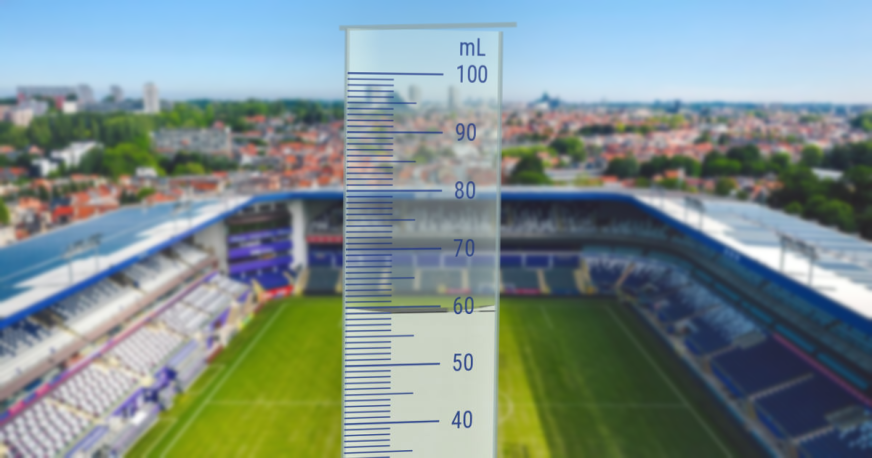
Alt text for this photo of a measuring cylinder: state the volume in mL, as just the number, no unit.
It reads 59
